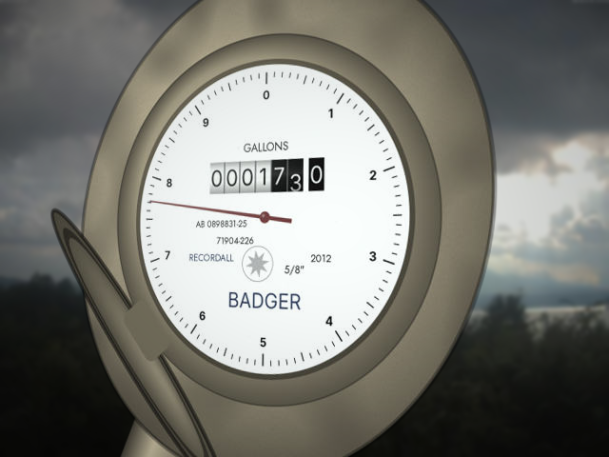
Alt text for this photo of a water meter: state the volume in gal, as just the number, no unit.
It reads 1727.7
